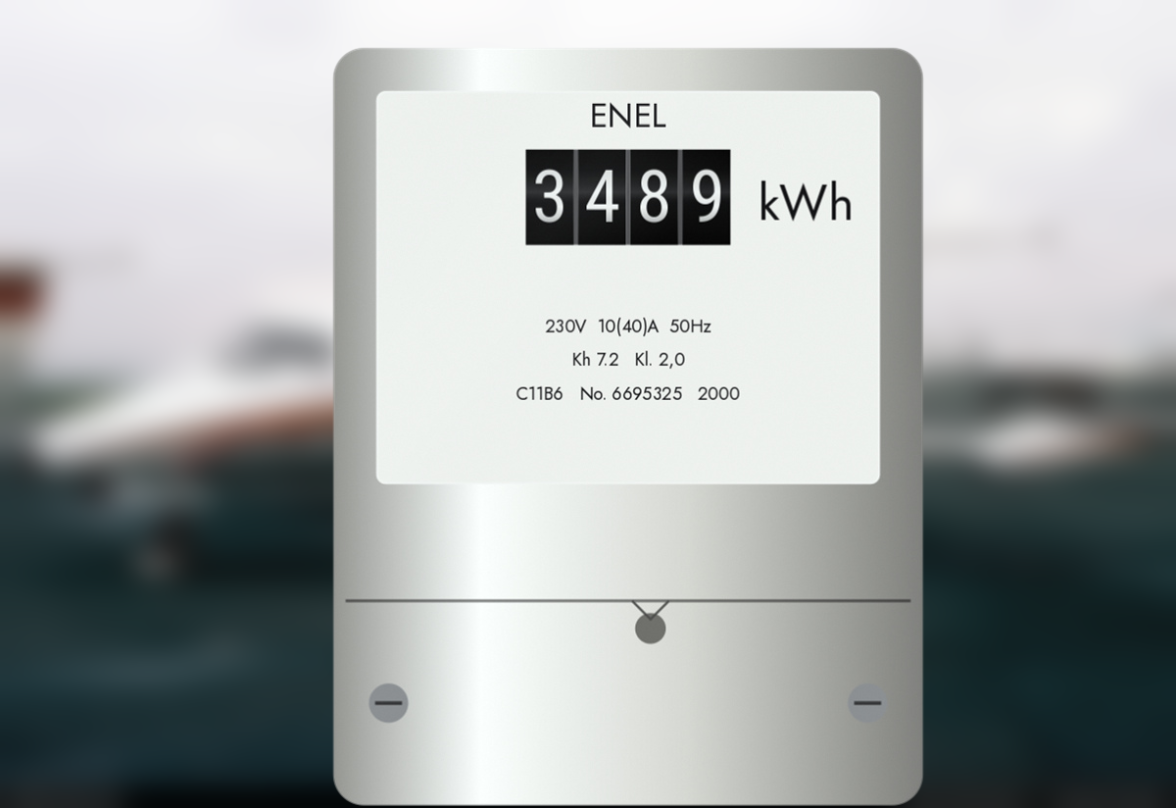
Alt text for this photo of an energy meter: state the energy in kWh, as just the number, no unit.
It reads 3489
